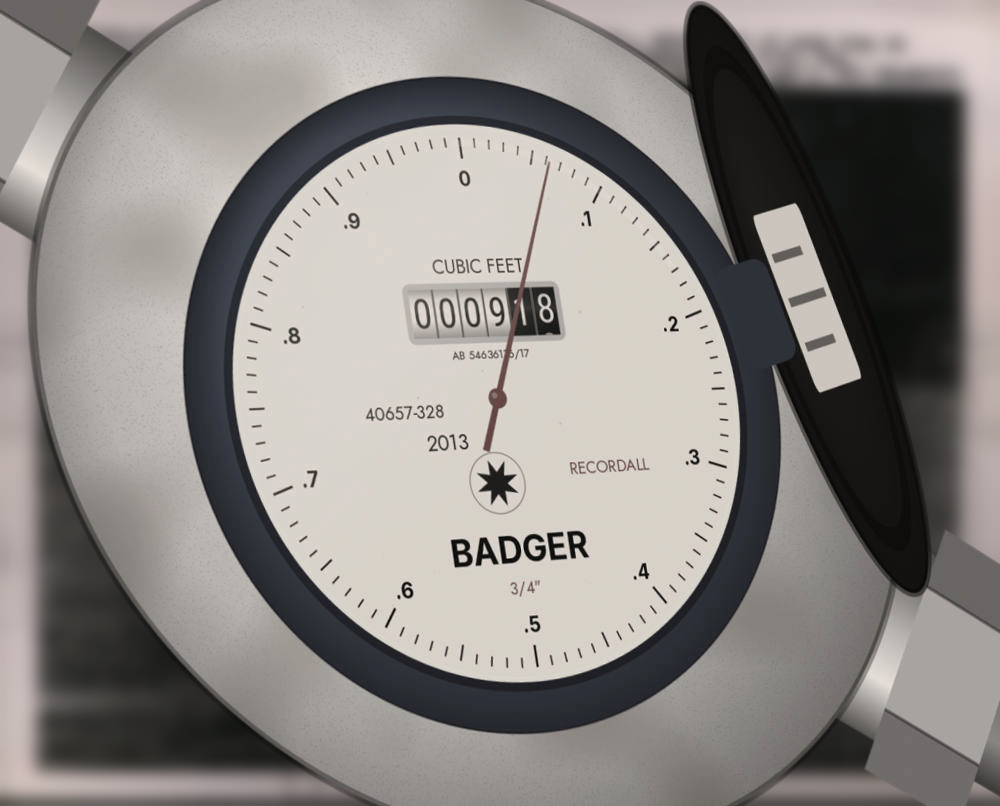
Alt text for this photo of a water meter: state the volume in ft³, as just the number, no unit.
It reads 918.06
